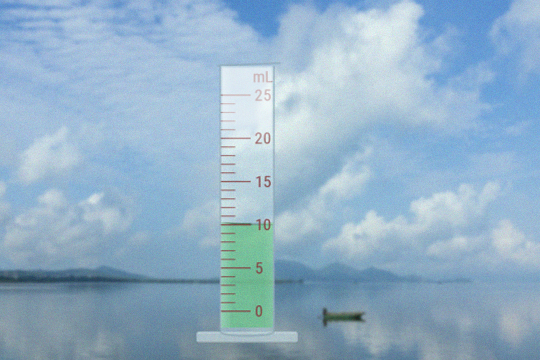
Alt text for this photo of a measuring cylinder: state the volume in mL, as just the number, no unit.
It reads 10
